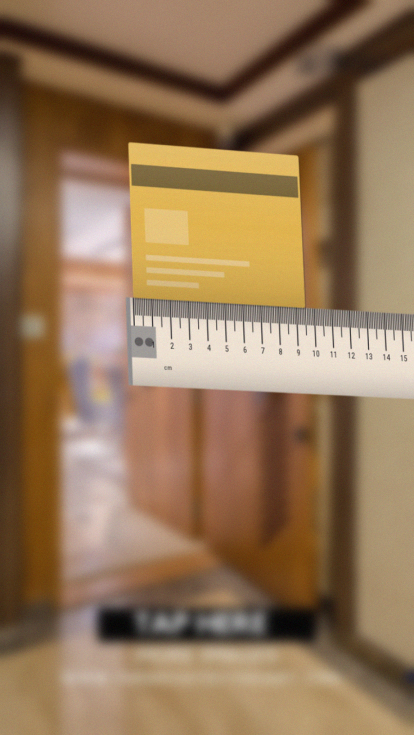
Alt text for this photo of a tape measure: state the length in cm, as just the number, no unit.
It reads 9.5
